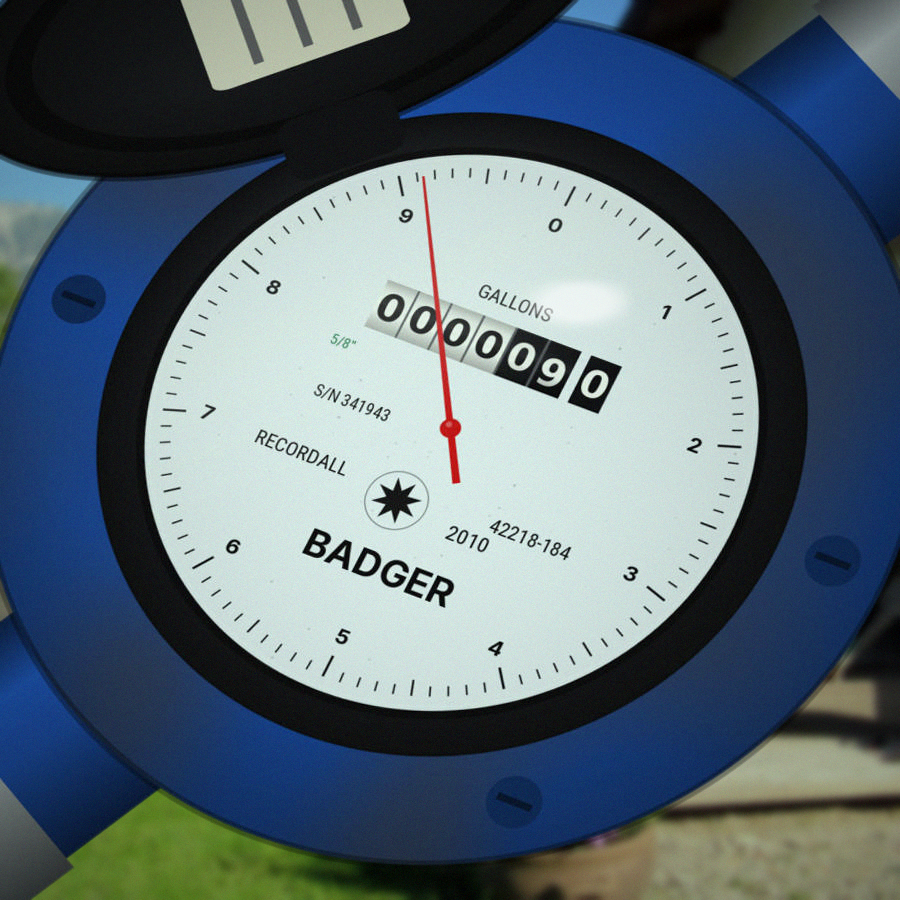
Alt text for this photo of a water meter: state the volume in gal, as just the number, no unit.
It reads 89.1
